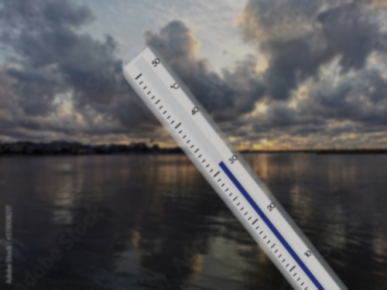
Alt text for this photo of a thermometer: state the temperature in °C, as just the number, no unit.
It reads 31
